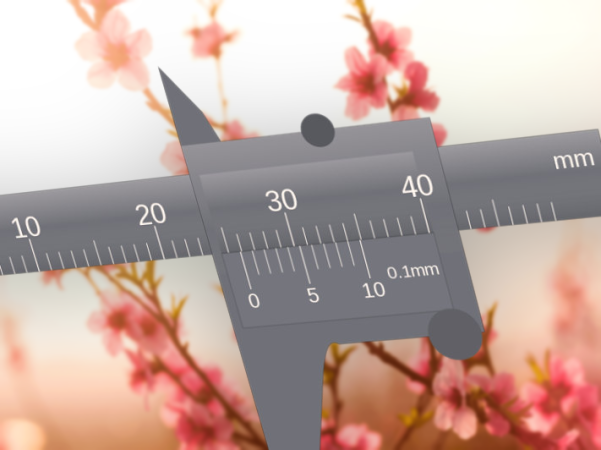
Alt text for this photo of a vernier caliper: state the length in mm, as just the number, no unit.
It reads 25.9
